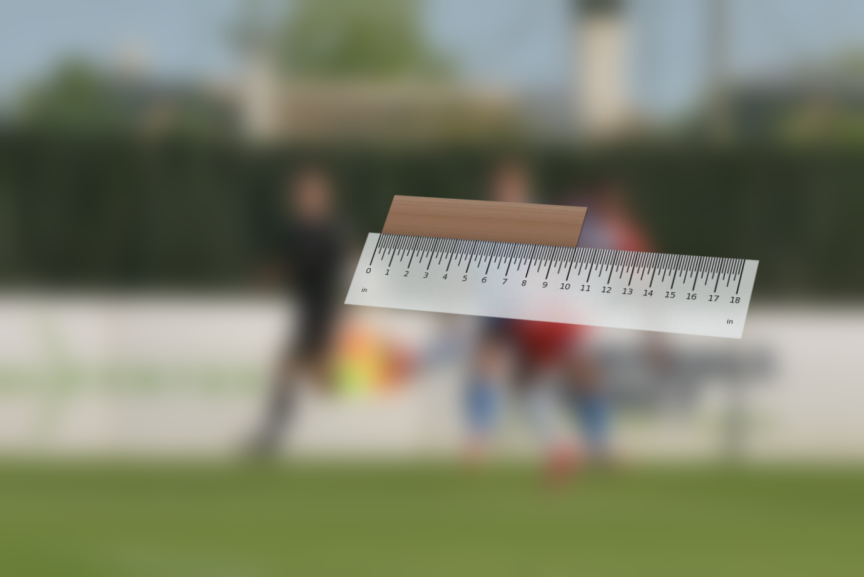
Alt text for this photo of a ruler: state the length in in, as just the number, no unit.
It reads 10
